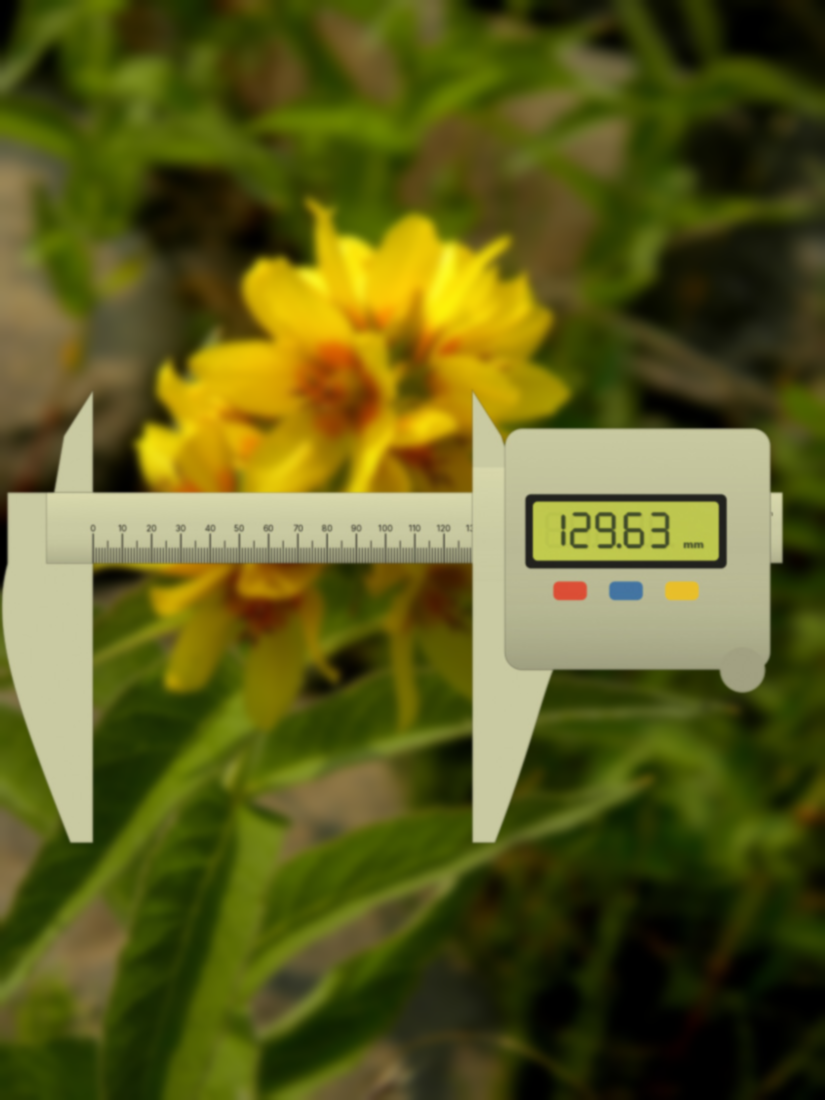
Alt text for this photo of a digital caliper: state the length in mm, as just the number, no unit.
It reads 129.63
